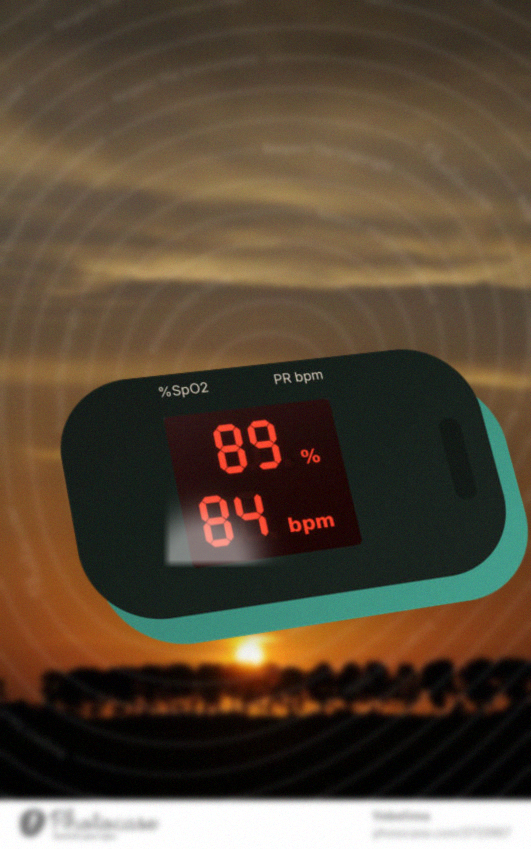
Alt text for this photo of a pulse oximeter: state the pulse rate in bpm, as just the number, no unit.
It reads 84
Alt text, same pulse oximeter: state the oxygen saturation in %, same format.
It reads 89
